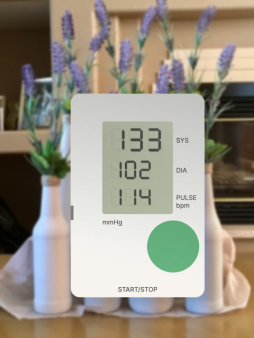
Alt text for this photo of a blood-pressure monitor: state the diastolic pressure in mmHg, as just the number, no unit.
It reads 102
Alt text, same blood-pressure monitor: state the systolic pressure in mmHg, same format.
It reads 133
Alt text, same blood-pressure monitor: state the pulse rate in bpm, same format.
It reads 114
